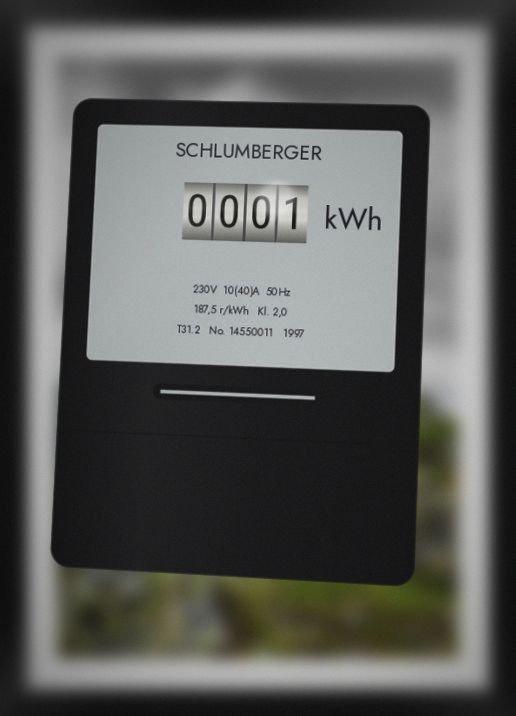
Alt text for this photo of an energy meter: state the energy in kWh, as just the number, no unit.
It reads 1
